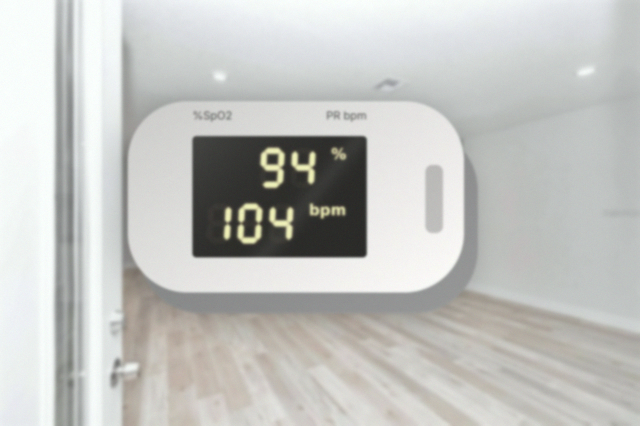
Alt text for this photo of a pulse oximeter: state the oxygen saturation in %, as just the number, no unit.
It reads 94
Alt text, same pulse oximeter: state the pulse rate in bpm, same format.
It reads 104
